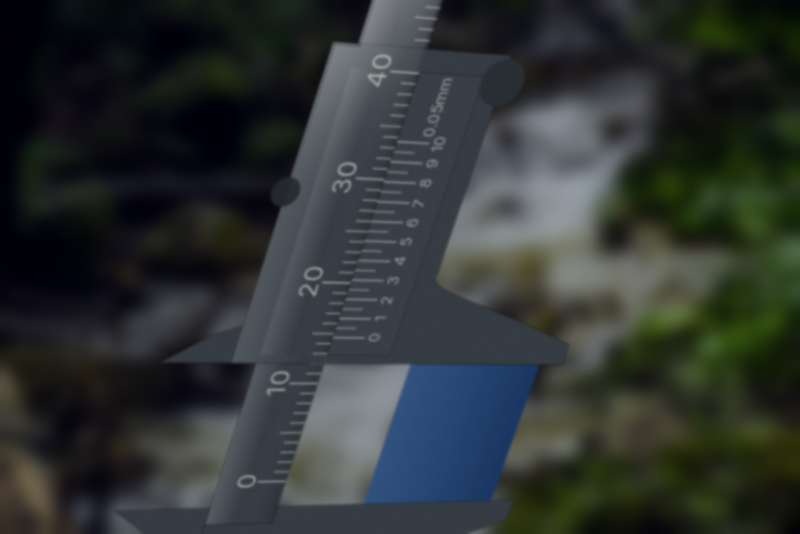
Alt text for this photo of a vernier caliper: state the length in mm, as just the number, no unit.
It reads 14.6
